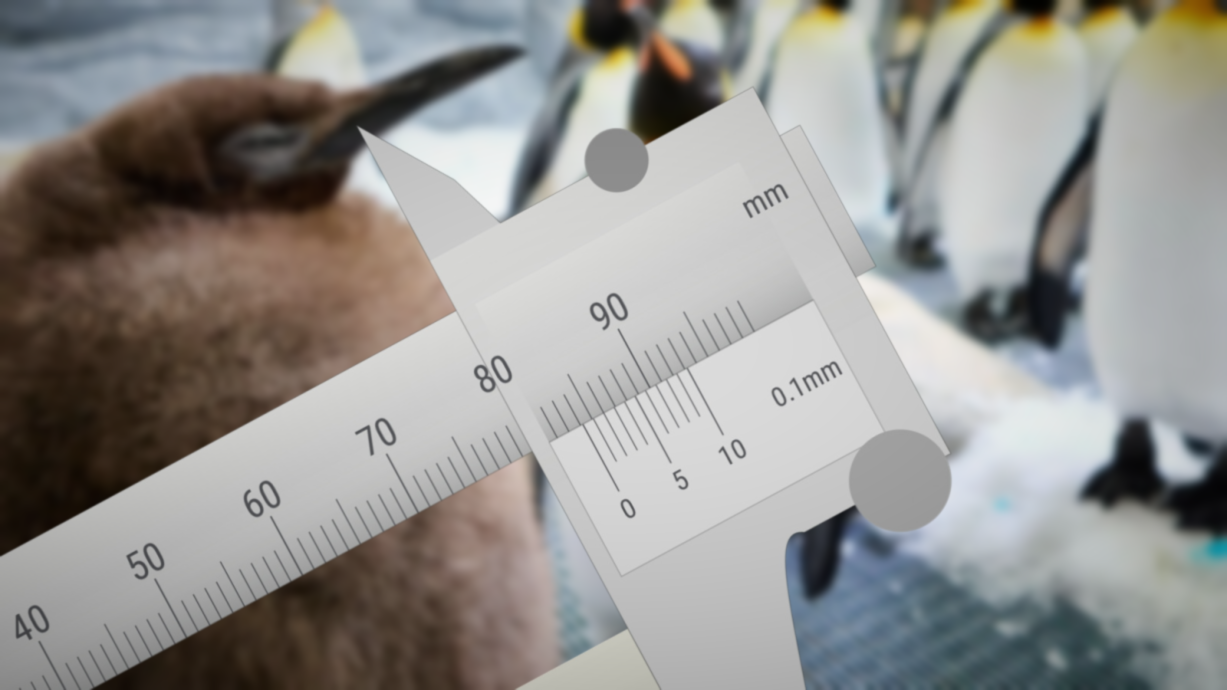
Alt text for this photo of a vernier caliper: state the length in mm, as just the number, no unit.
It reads 84.2
